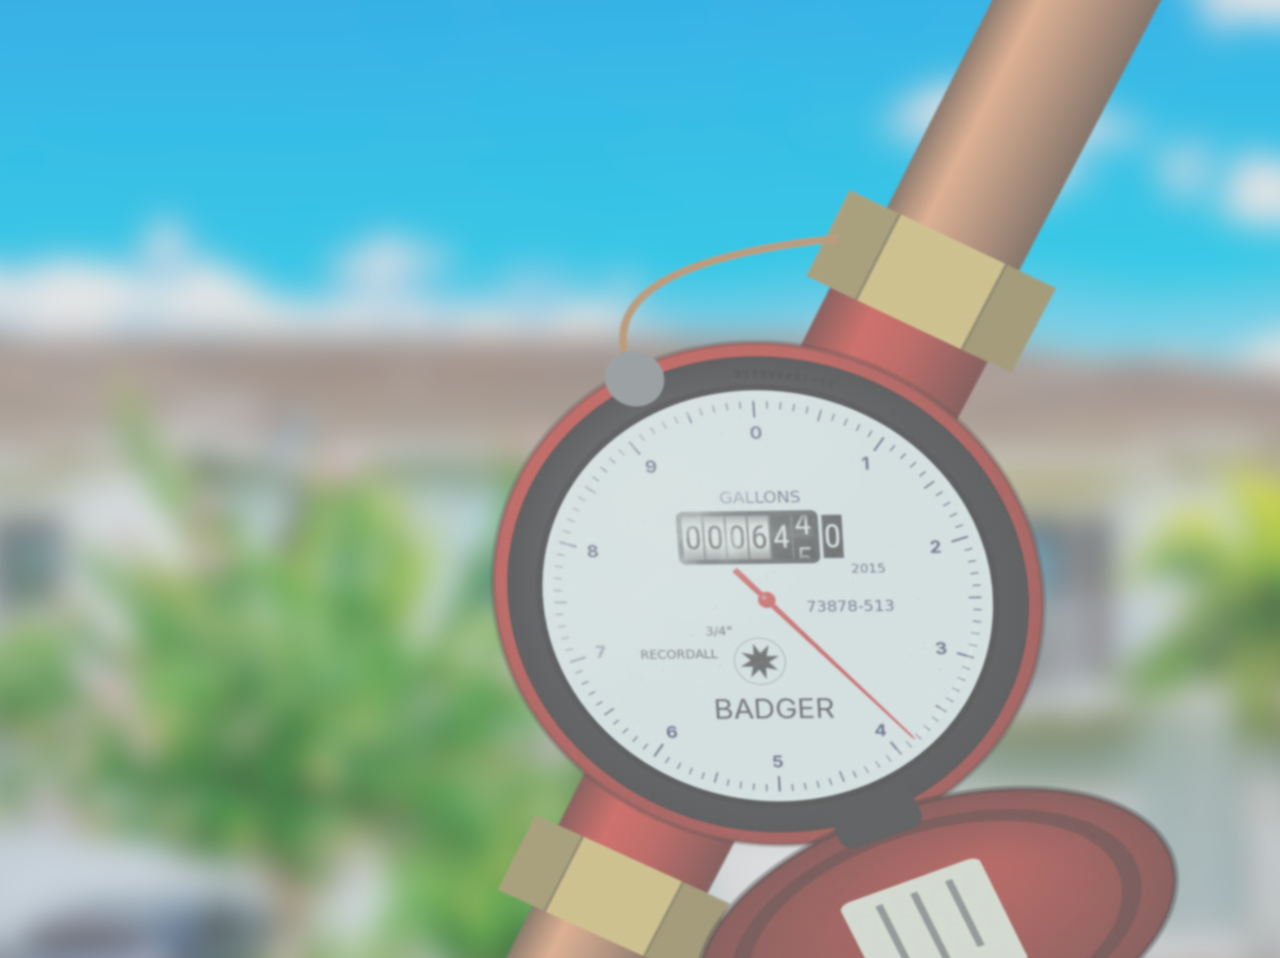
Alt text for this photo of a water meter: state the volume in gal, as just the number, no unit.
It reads 6443.8
